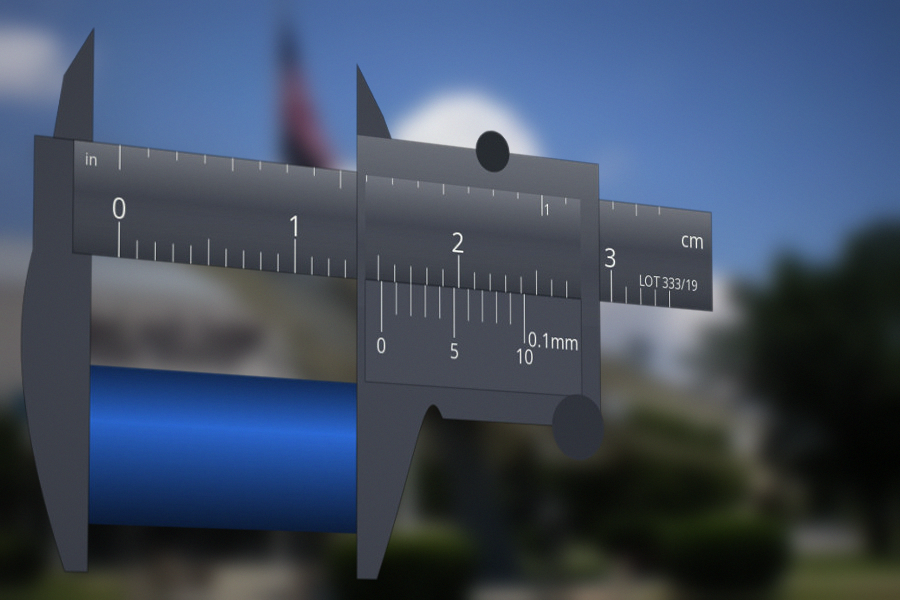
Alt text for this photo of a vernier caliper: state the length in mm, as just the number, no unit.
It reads 15.2
